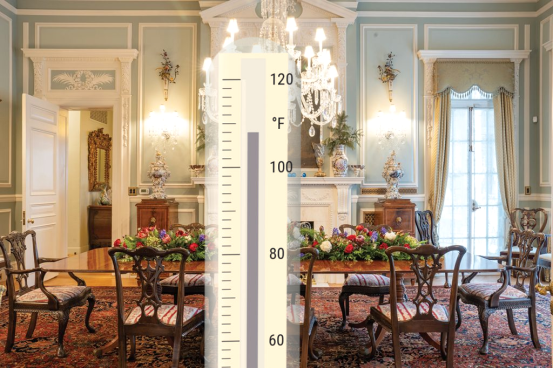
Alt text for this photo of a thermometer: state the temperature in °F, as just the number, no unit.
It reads 108
